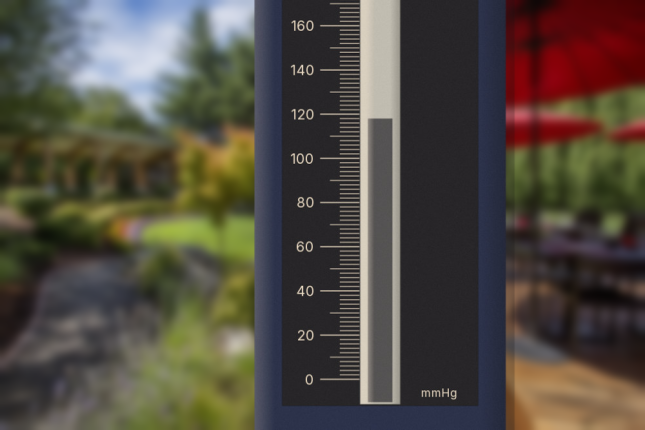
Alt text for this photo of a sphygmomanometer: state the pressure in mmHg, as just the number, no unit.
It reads 118
